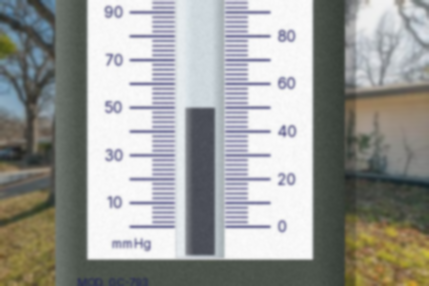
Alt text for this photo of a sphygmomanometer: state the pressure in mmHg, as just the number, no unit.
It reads 50
